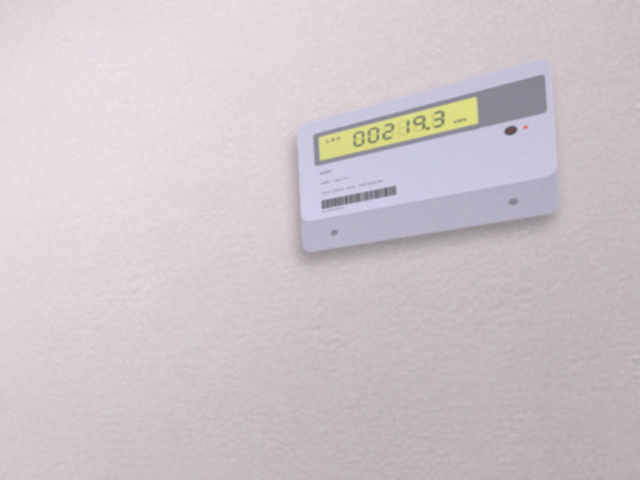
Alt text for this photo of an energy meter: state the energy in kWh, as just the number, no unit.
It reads 219.3
